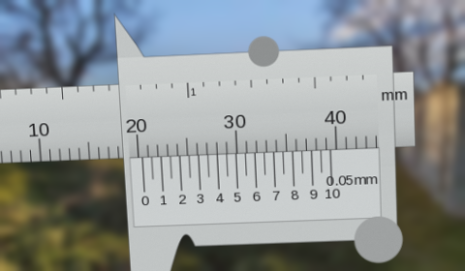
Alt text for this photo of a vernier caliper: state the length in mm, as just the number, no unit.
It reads 20.4
